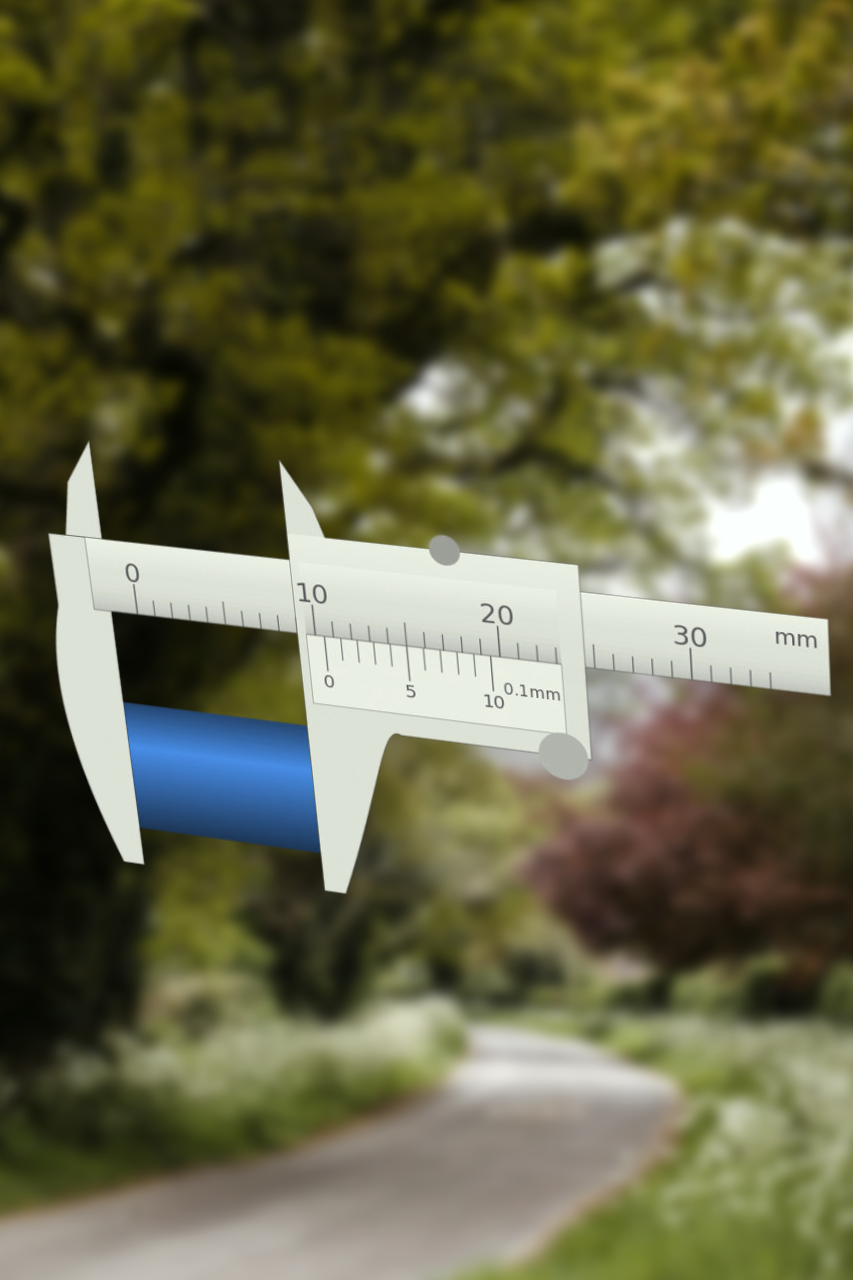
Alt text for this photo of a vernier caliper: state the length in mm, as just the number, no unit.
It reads 10.5
